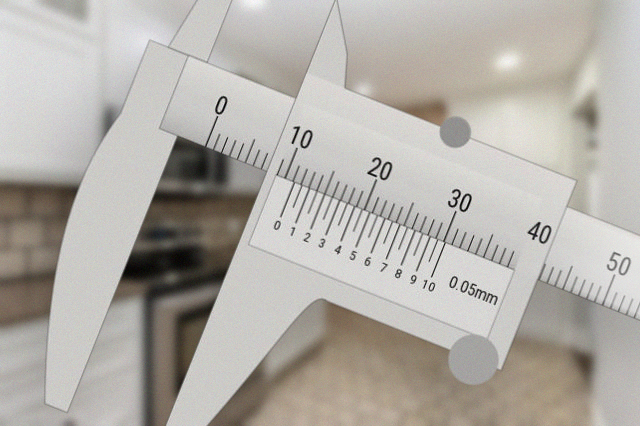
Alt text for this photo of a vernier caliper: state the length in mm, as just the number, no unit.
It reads 11.2
